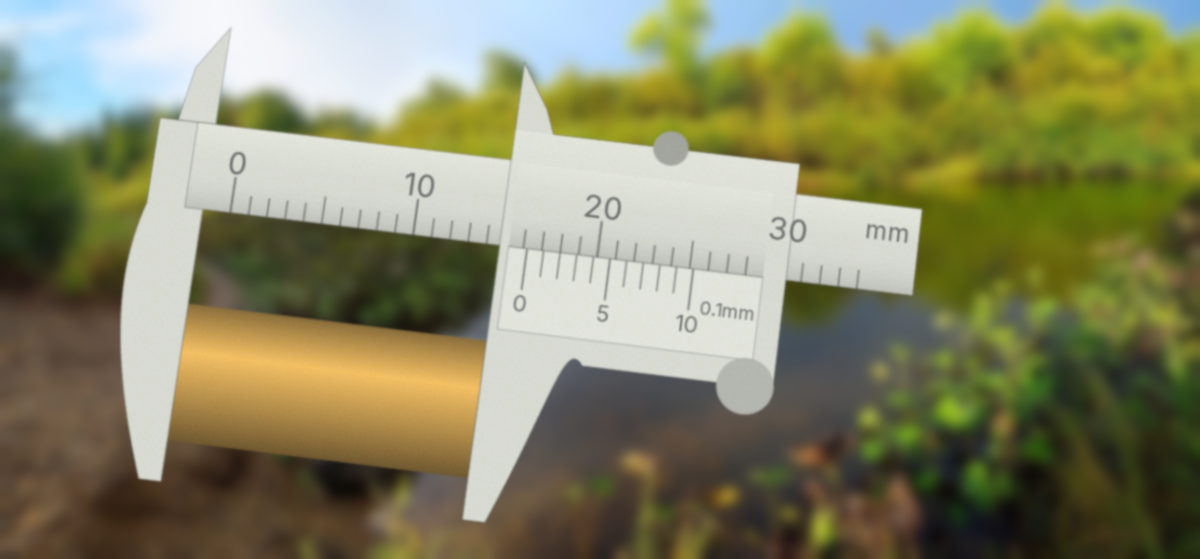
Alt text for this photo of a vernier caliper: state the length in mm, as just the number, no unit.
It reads 16.2
